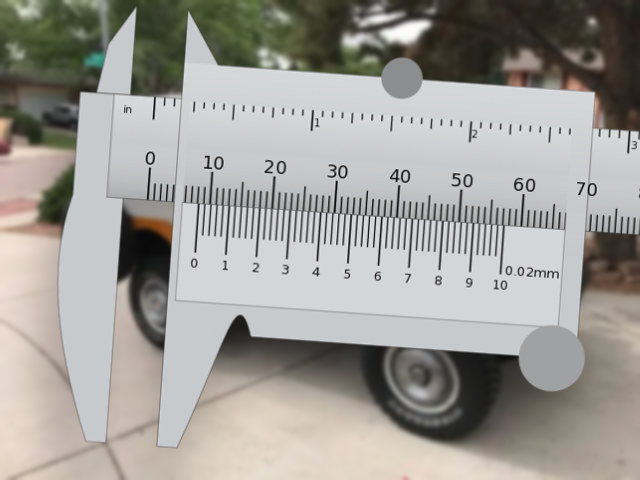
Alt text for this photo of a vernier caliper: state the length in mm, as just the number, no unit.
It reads 8.2
